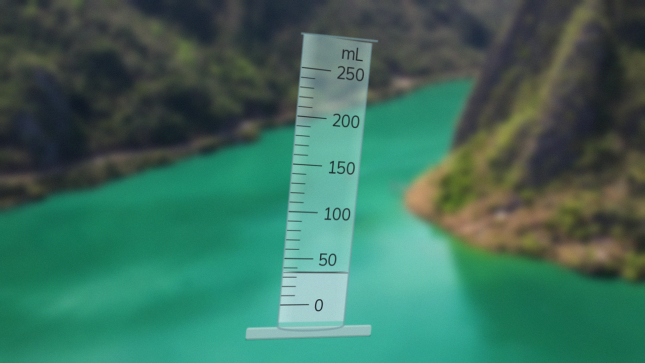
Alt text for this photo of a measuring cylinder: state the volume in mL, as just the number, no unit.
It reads 35
